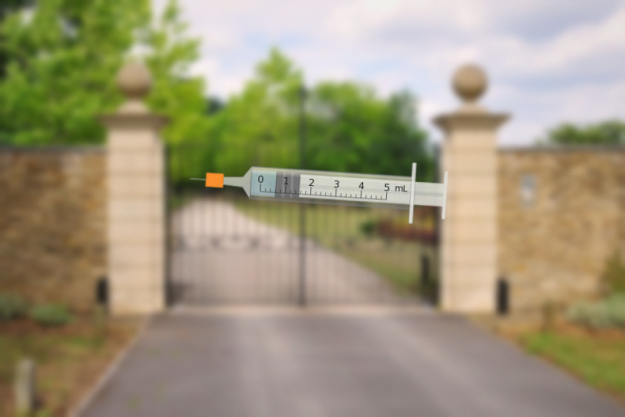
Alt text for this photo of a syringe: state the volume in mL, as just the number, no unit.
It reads 0.6
